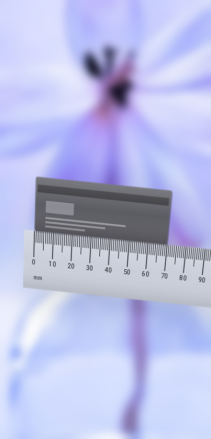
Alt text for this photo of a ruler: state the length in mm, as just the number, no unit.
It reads 70
